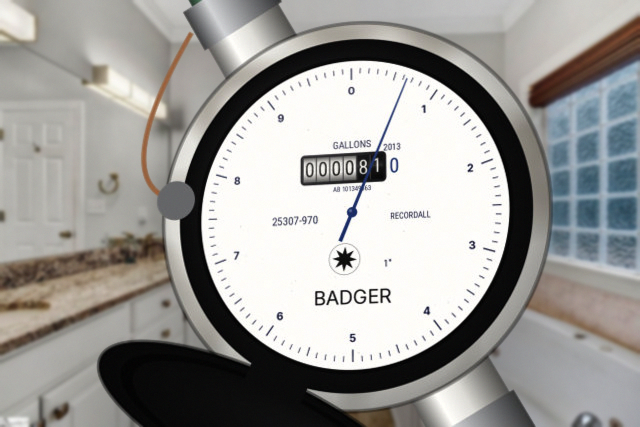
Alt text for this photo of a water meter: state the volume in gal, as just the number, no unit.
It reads 810.6
